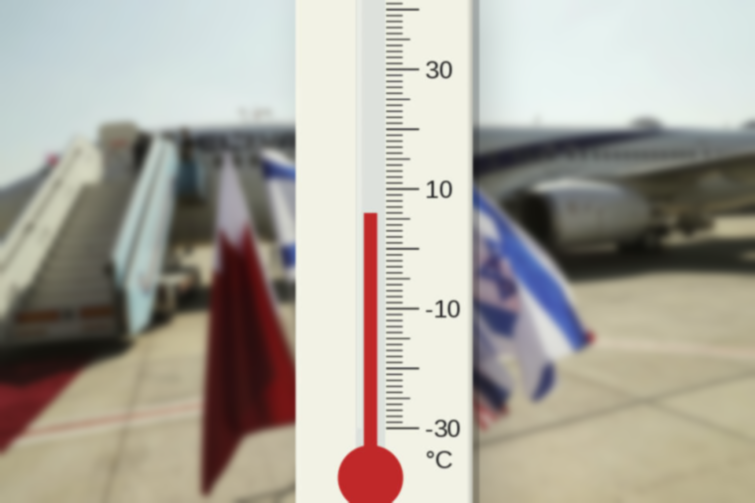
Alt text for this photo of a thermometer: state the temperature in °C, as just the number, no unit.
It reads 6
